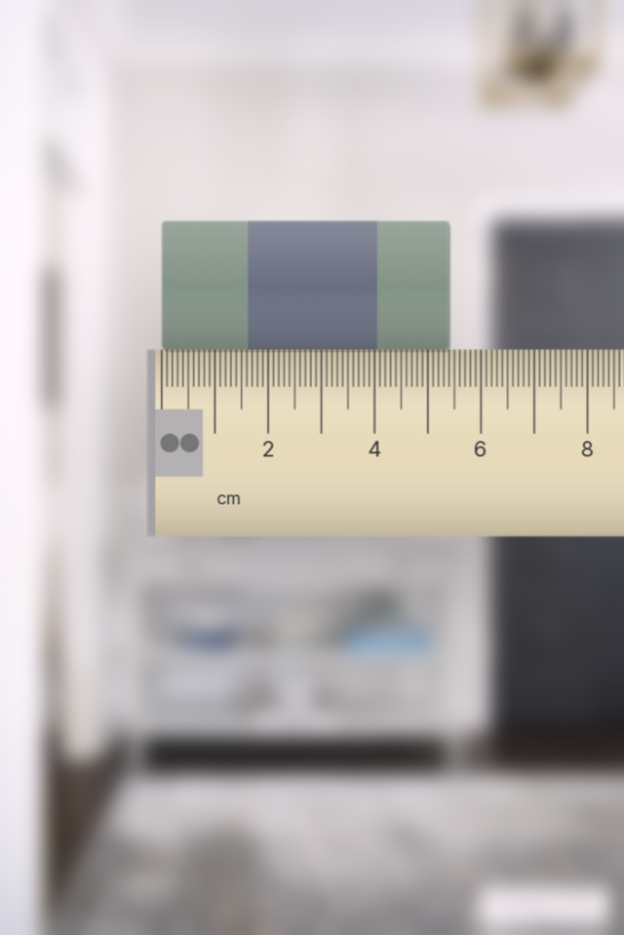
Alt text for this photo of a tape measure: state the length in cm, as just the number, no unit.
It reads 5.4
